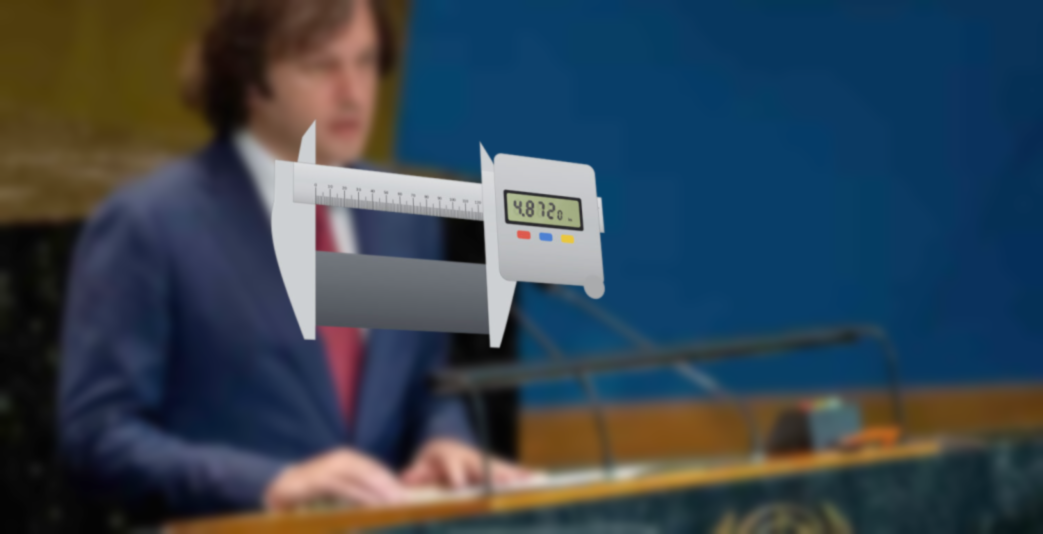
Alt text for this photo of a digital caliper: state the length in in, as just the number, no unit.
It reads 4.8720
